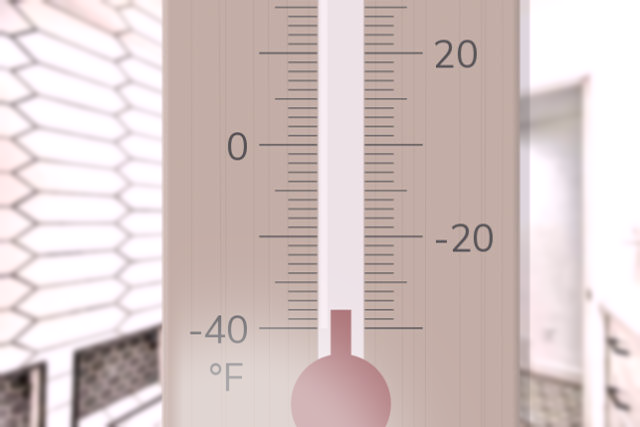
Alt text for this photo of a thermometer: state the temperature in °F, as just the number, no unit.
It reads -36
